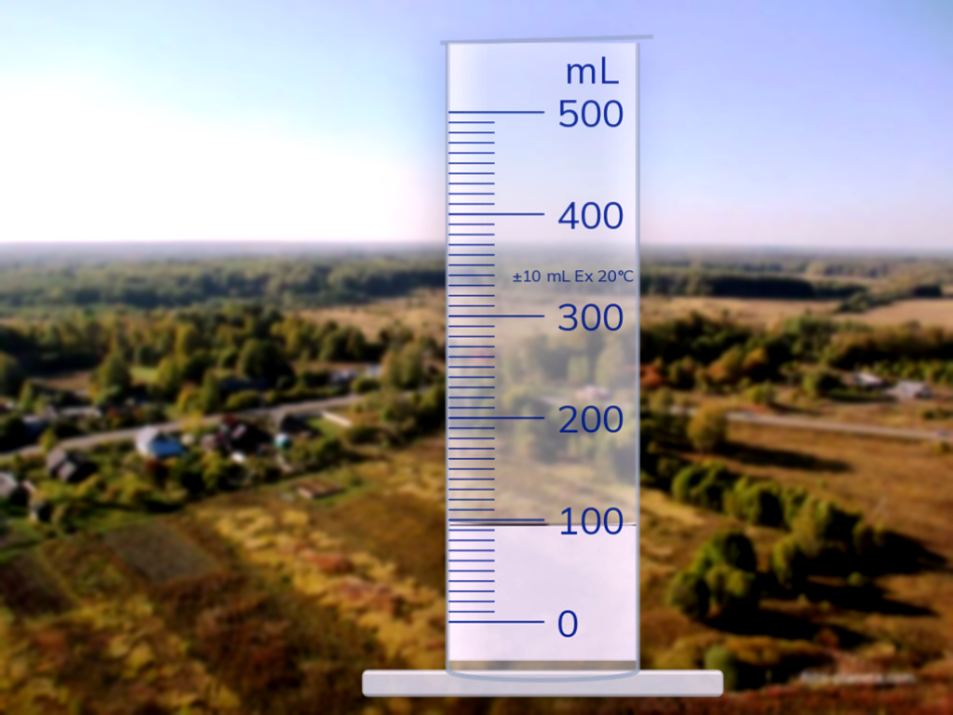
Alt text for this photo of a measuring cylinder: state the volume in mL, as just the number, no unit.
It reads 95
